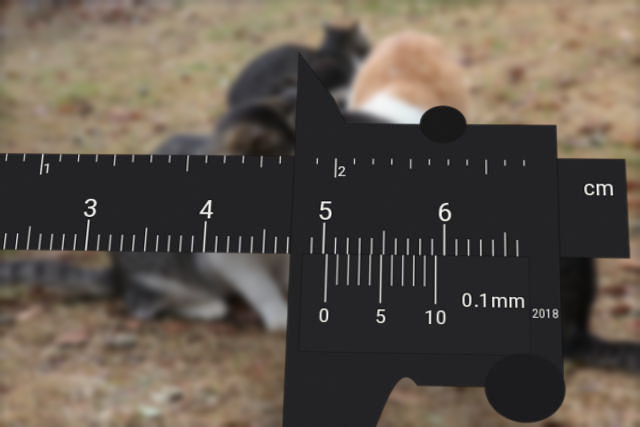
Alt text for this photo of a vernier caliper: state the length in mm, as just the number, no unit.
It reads 50.3
